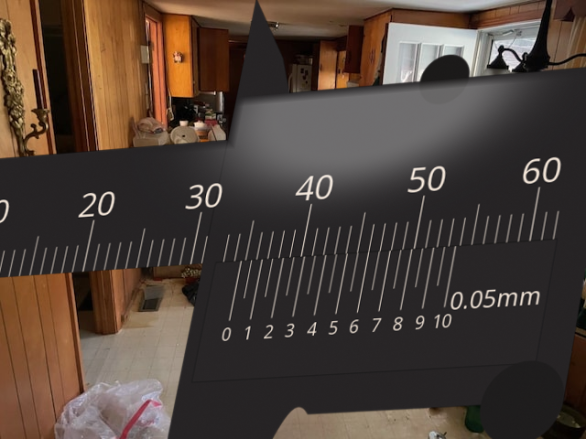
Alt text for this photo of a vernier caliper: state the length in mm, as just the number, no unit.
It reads 34.6
